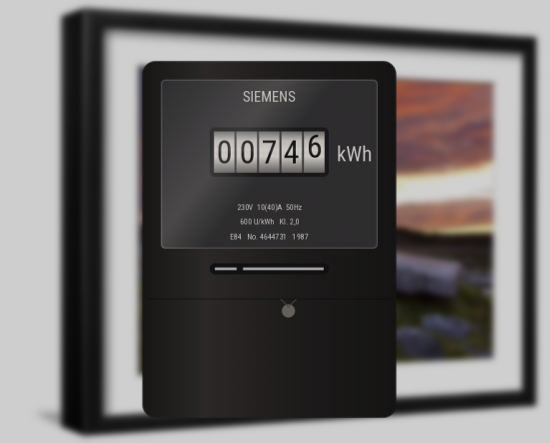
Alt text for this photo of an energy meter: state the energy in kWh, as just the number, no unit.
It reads 746
